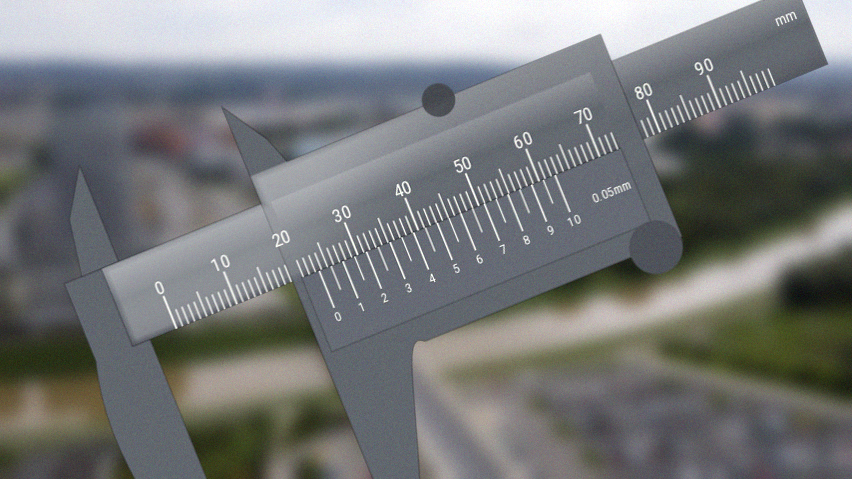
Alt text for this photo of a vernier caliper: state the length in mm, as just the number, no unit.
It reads 23.6
